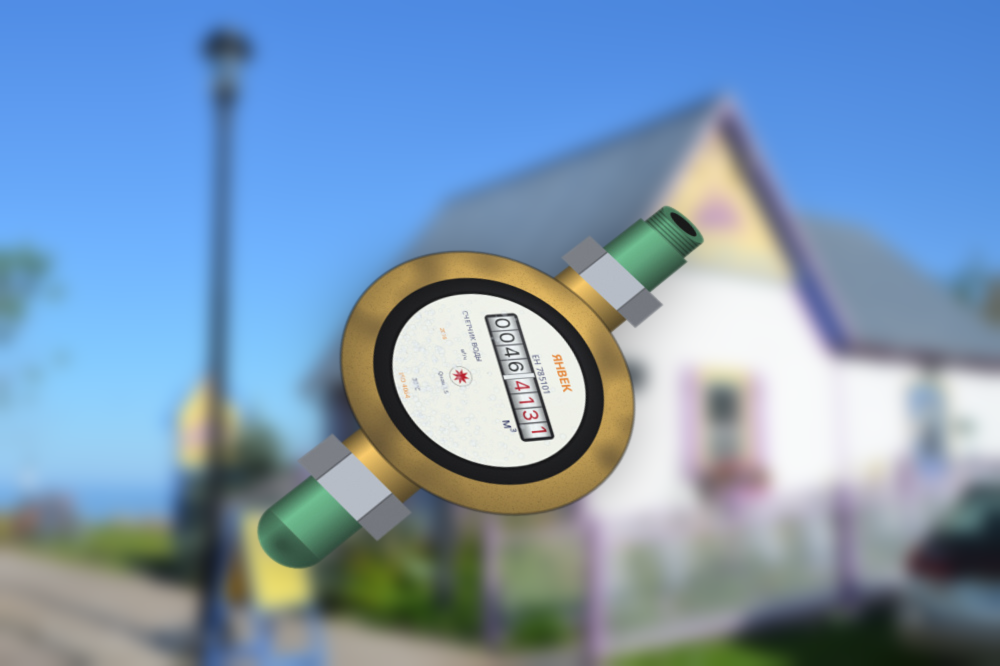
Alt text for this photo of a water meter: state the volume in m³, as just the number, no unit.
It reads 46.4131
